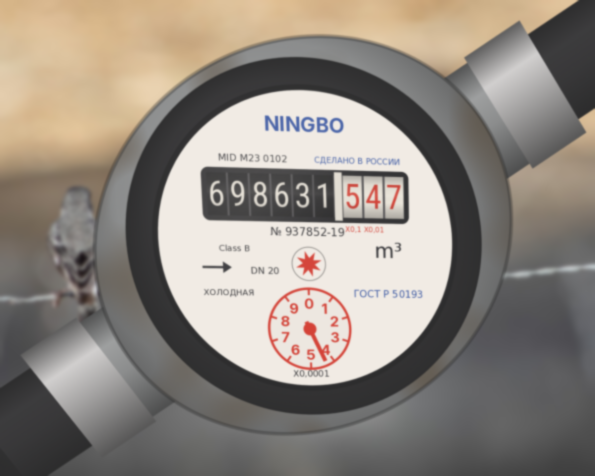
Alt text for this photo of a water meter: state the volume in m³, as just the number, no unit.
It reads 698631.5474
